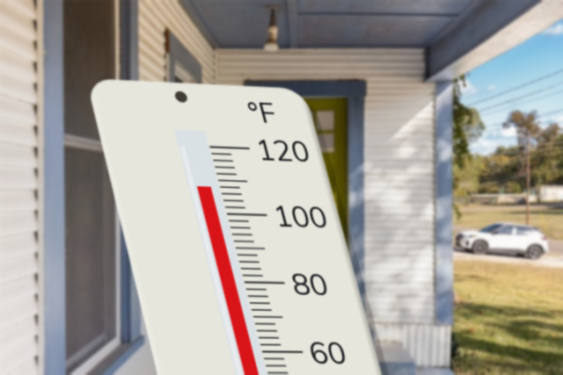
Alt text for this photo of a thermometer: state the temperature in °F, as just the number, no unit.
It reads 108
